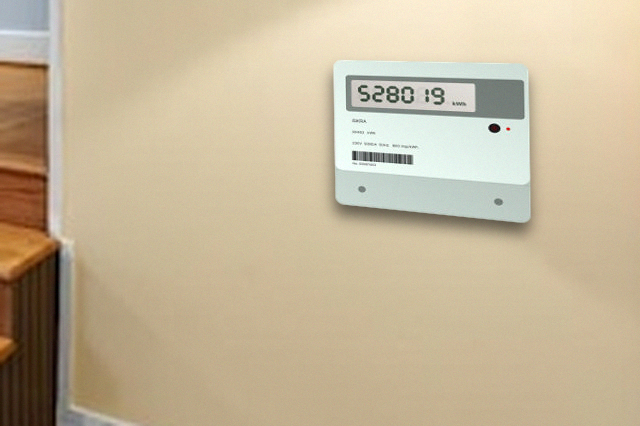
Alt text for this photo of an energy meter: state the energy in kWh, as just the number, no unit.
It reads 528019
